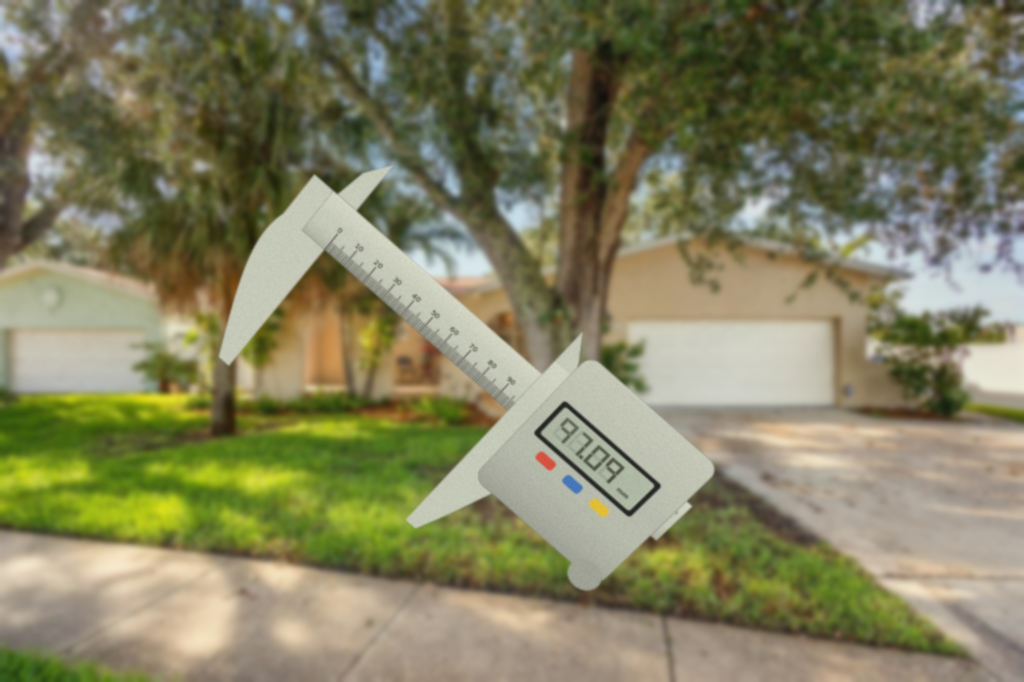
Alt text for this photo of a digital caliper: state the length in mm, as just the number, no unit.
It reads 97.09
